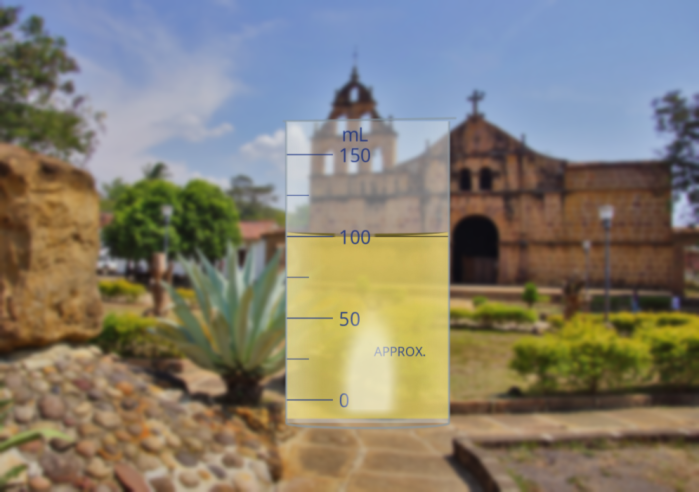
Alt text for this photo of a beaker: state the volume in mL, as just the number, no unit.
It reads 100
